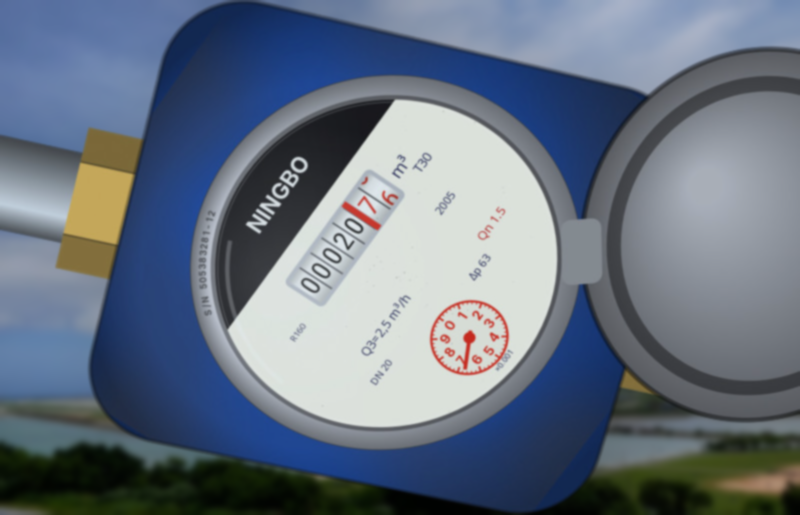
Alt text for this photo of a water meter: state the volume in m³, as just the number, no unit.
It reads 20.756
